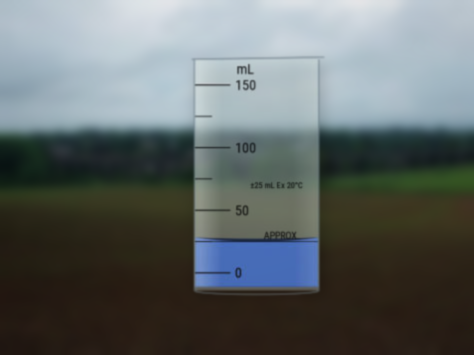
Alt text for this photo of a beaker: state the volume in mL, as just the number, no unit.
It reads 25
